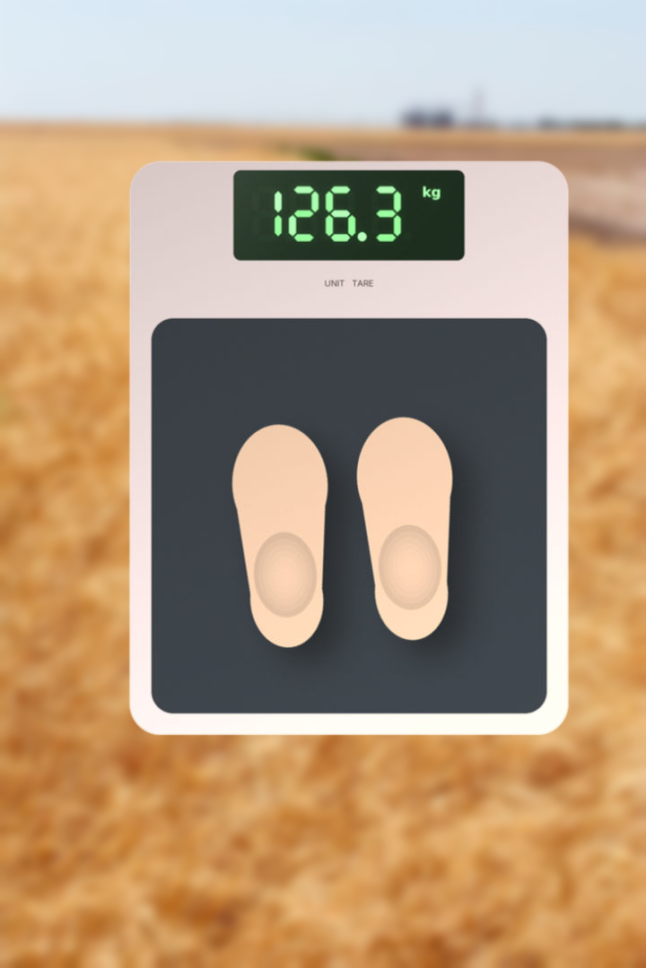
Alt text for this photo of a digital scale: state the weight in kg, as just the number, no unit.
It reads 126.3
